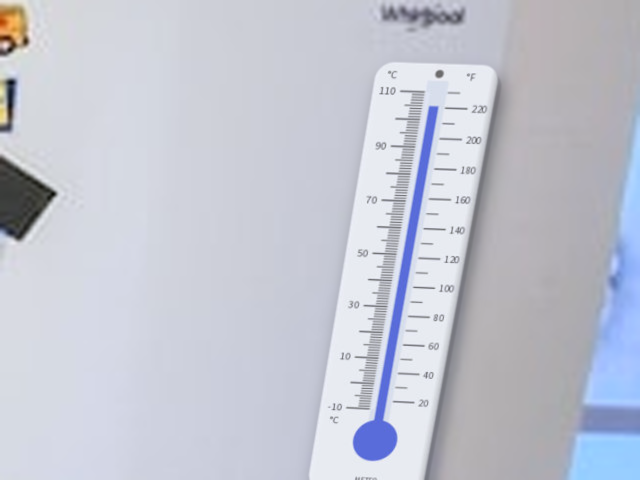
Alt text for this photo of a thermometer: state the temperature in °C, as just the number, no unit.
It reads 105
